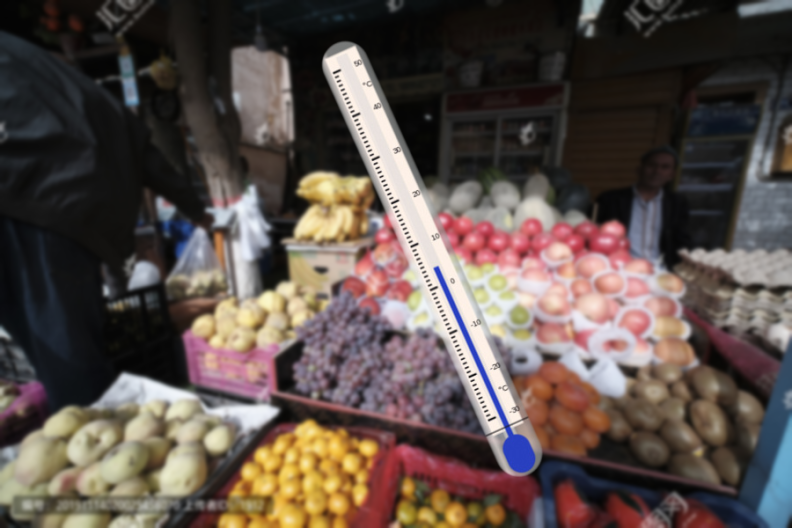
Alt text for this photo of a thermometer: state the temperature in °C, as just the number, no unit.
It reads 4
